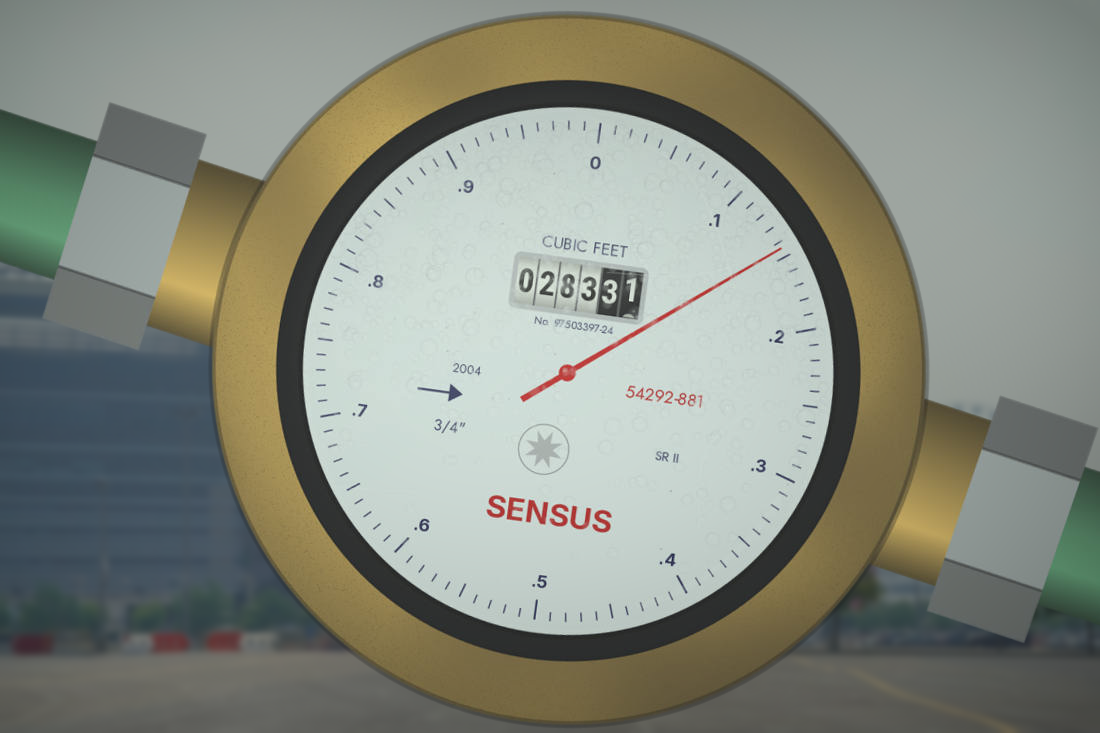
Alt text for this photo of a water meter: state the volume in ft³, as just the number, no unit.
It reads 28331.14
